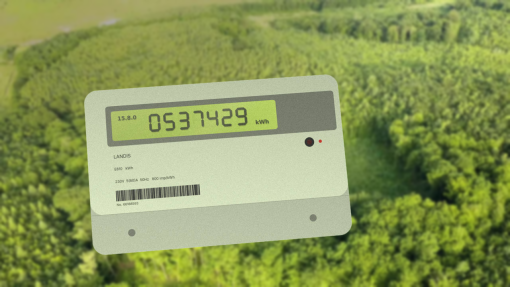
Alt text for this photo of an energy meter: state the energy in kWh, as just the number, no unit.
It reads 537429
